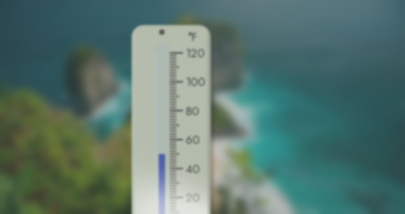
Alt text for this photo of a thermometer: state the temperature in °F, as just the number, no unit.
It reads 50
